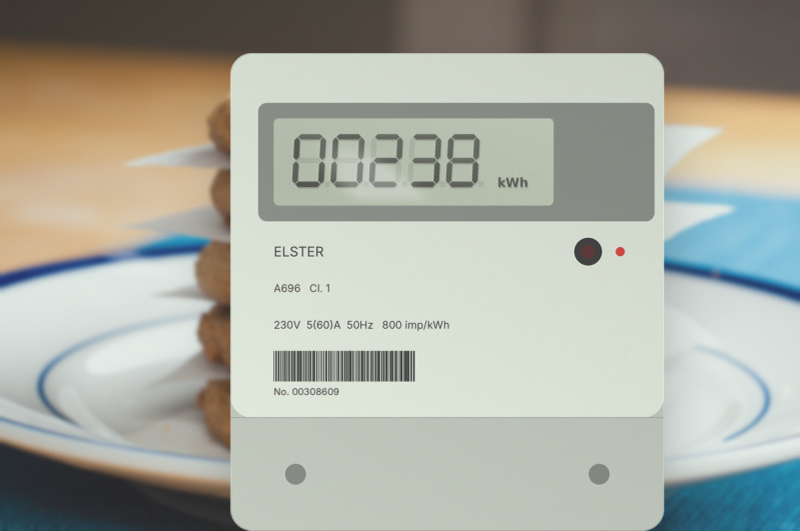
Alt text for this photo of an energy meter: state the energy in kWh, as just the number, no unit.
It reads 238
